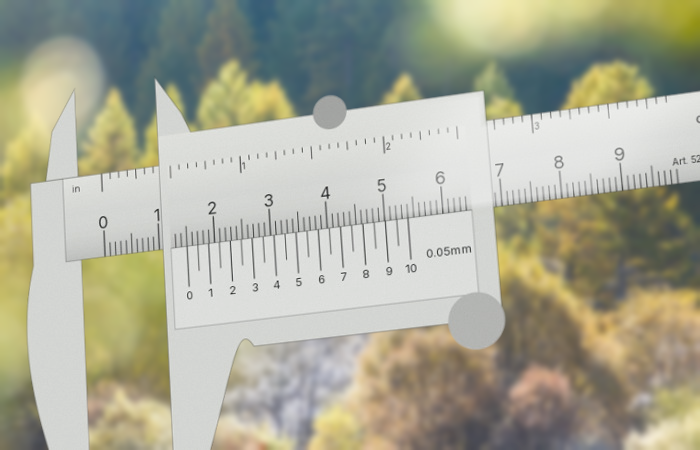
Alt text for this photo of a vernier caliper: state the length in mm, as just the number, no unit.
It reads 15.0
